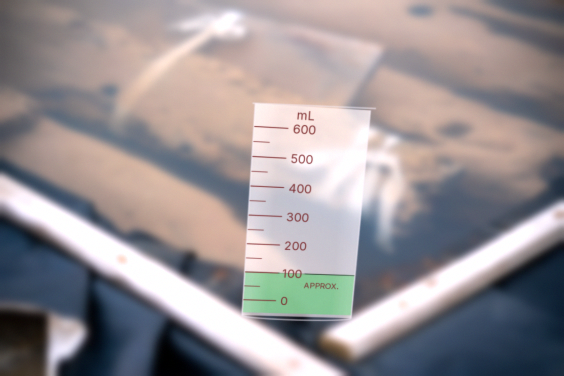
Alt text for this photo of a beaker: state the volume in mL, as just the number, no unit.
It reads 100
